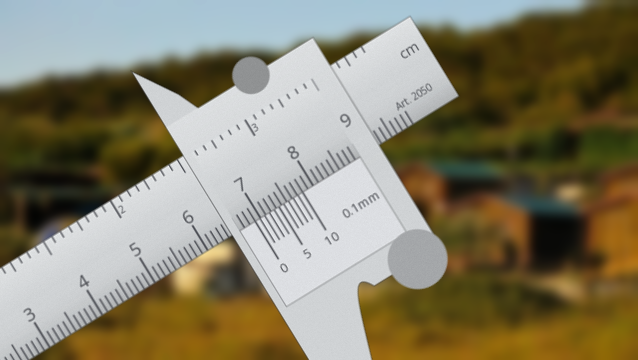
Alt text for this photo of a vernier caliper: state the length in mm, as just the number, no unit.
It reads 69.0
